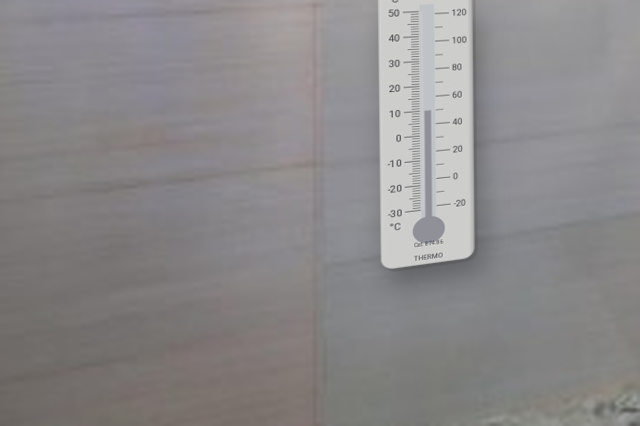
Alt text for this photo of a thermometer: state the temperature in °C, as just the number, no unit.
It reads 10
